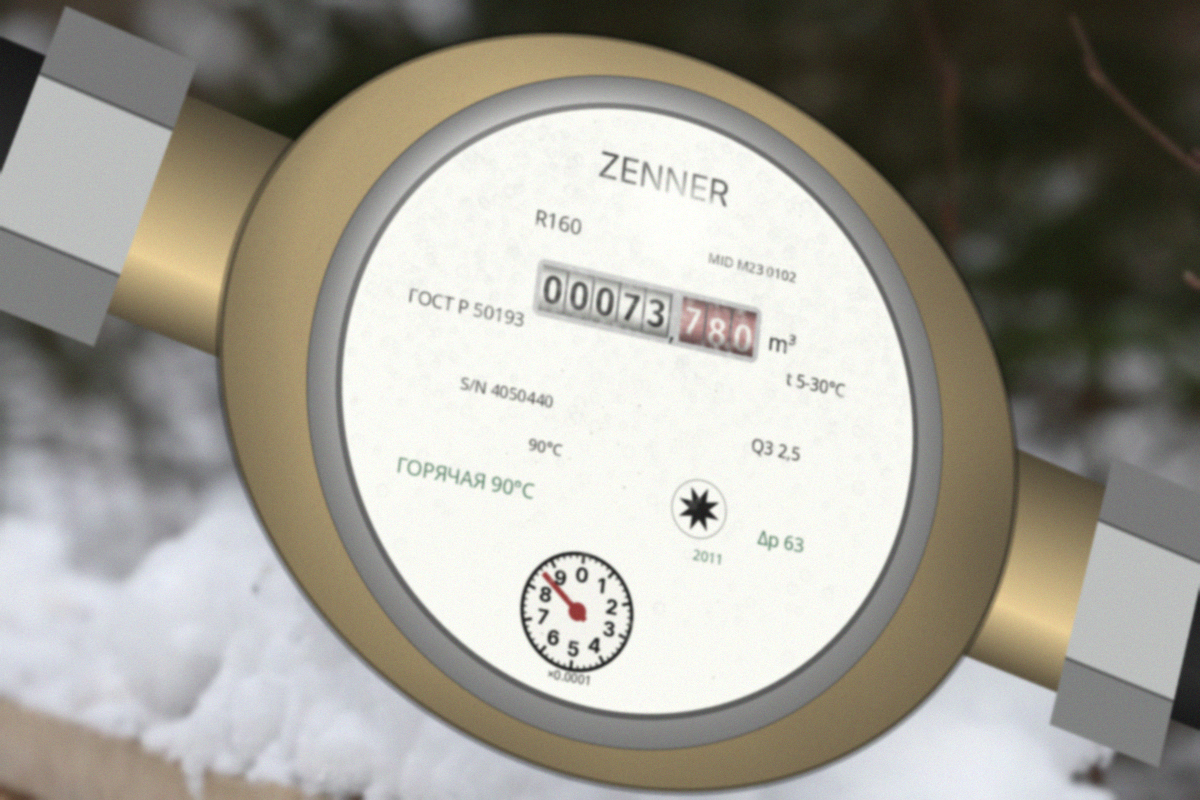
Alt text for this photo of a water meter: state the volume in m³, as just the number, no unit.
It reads 73.7798
